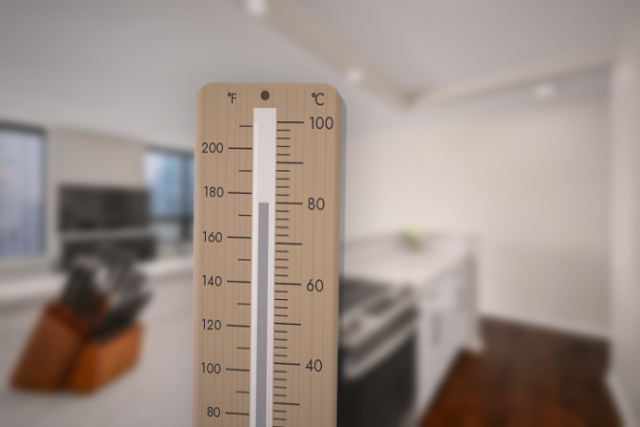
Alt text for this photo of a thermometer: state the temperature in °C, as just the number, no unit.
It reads 80
